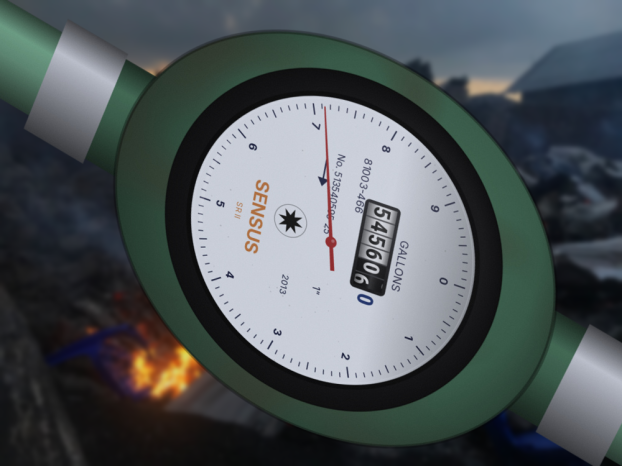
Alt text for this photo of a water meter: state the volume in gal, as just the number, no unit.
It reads 5456057.1
